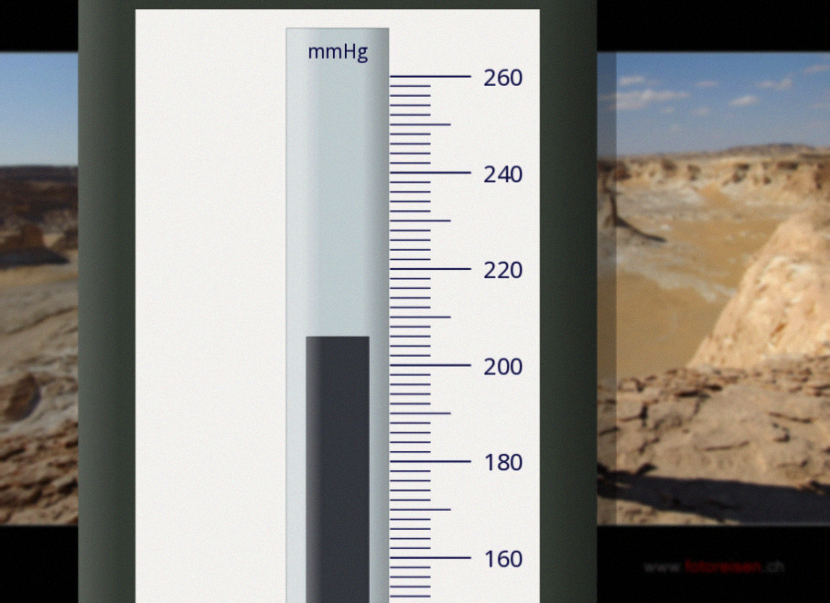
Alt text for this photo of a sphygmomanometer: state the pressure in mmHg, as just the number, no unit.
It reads 206
